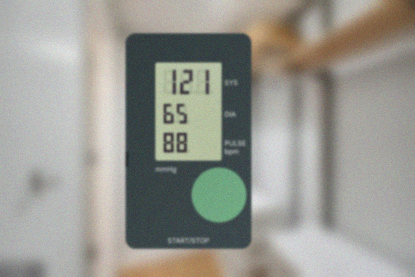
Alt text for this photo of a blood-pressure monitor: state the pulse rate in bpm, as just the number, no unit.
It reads 88
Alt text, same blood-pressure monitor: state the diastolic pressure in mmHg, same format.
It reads 65
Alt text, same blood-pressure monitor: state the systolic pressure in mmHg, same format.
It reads 121
